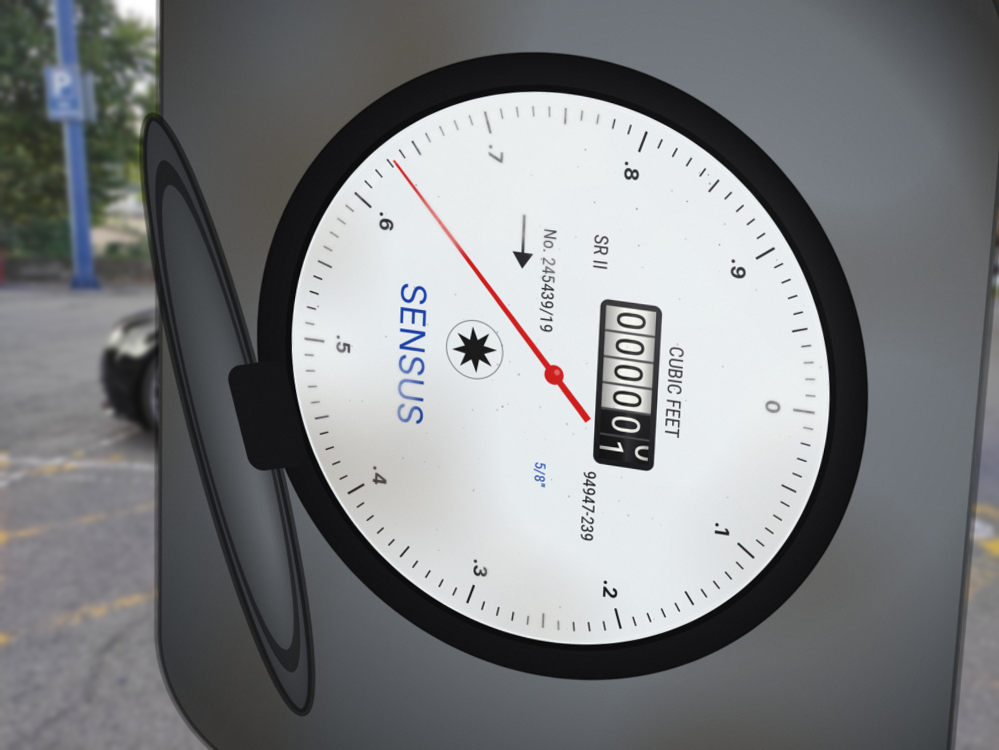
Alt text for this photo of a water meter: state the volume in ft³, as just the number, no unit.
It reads 0.63
